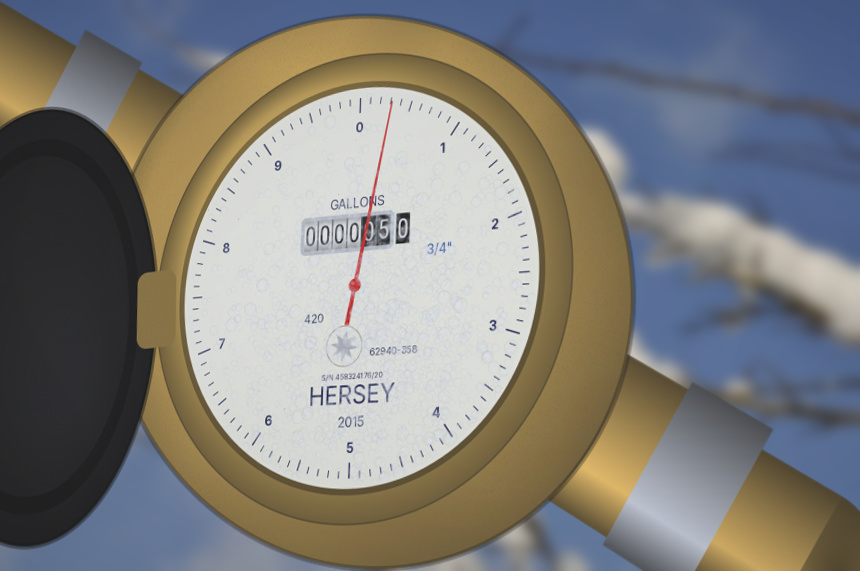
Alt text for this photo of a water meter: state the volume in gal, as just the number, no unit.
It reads 50.3
